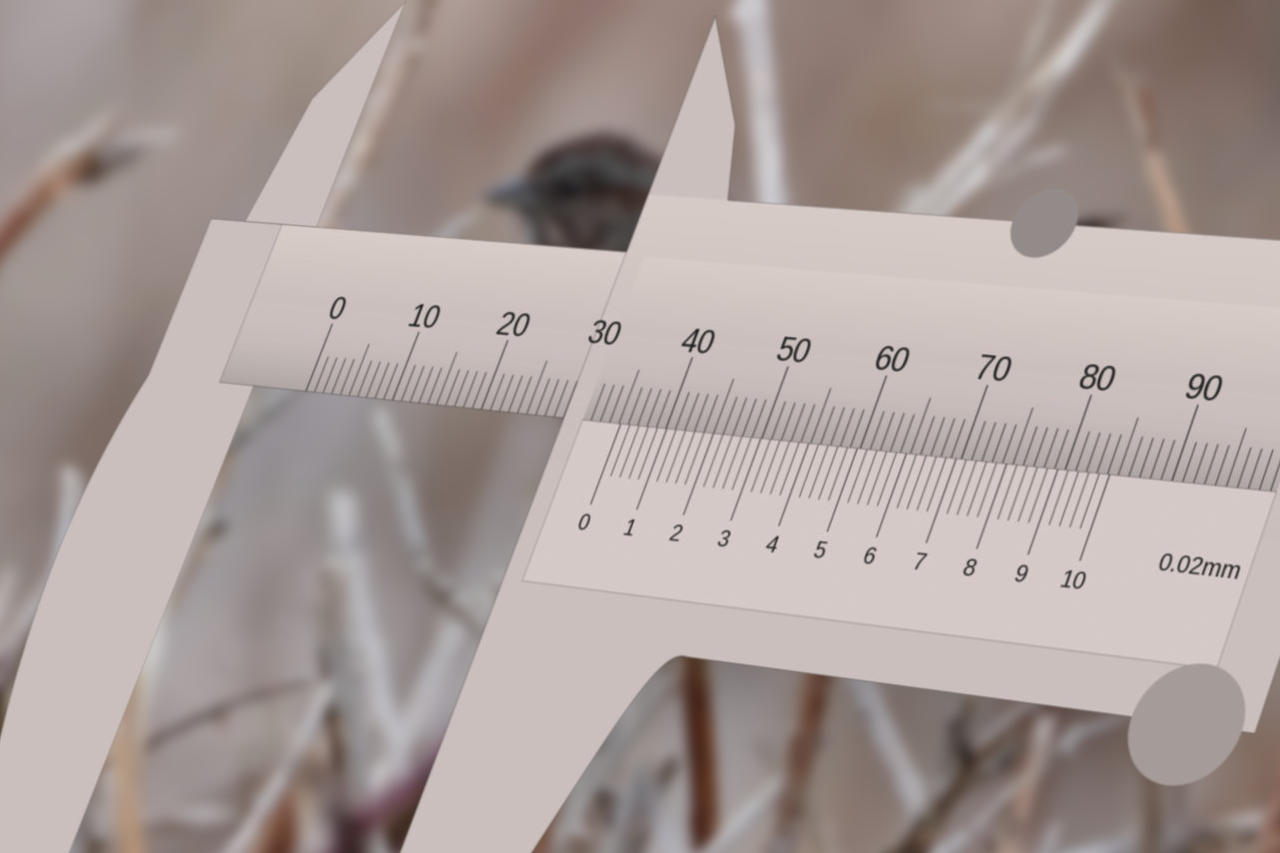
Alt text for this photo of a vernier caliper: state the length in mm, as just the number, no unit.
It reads 35.2
